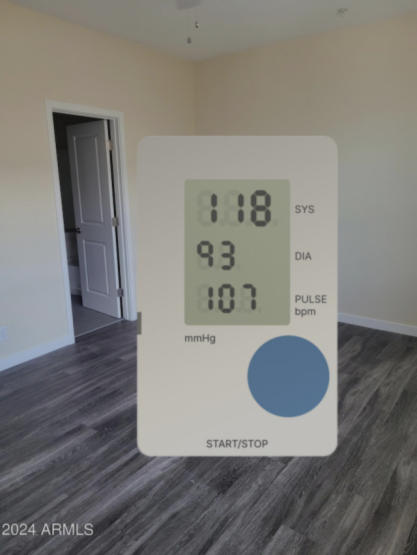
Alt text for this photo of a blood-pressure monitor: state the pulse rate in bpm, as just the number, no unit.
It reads 107
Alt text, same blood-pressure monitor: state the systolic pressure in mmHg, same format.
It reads 118
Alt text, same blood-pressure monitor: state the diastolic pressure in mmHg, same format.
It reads 93
